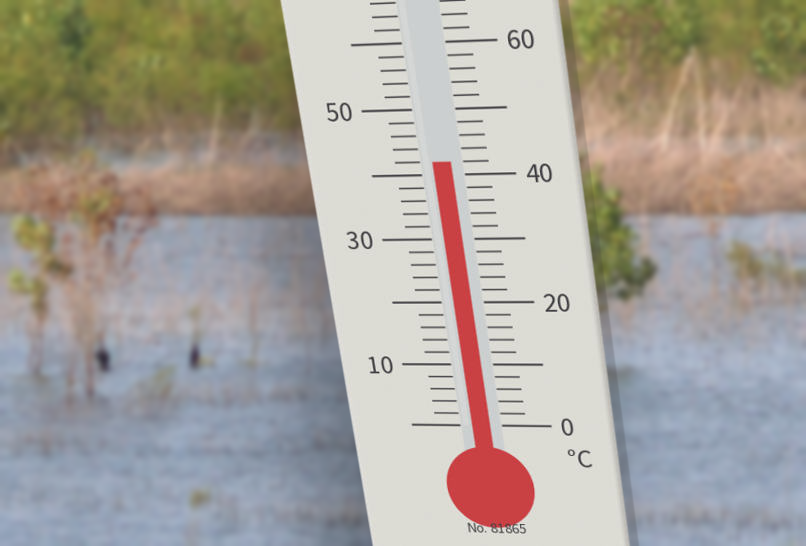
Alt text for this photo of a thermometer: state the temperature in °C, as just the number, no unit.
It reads 42
